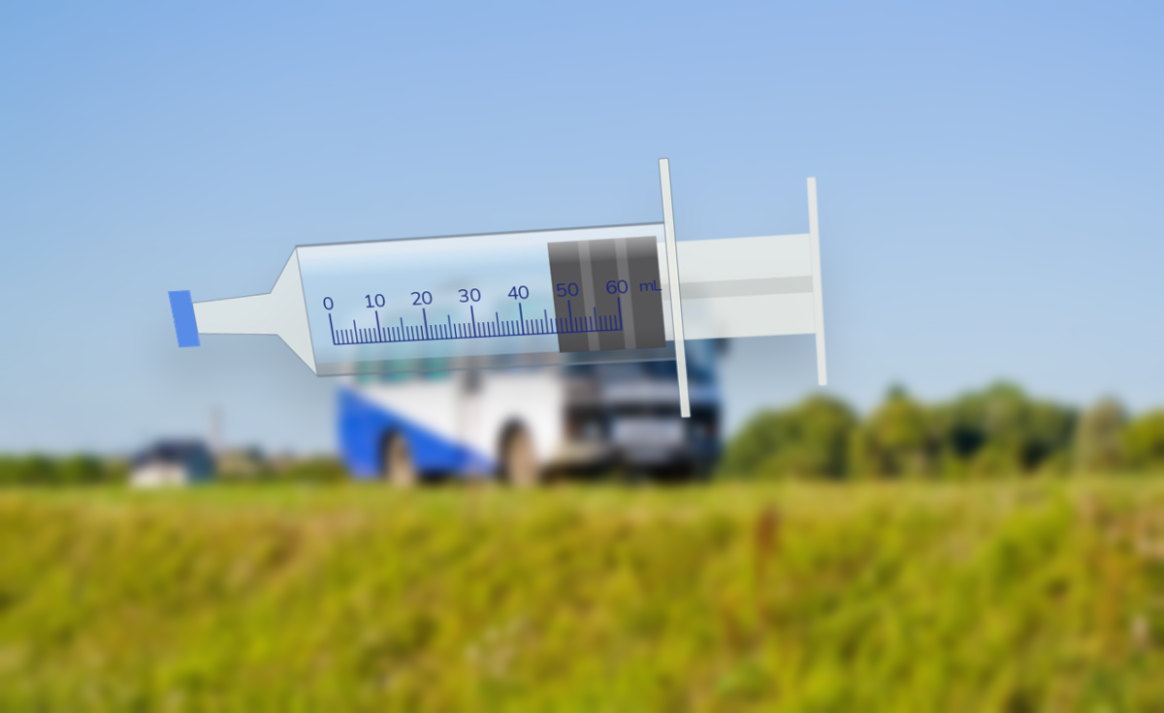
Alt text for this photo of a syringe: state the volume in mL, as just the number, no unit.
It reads 47
